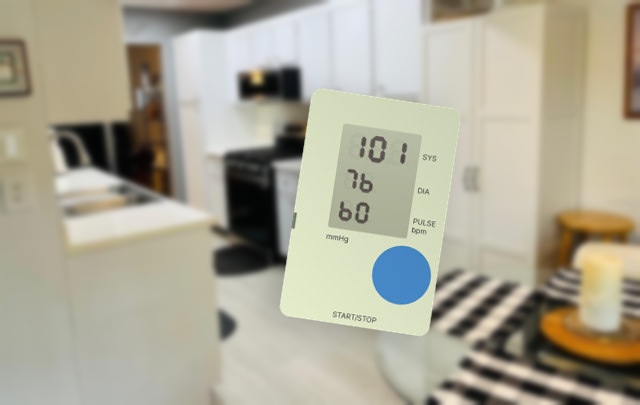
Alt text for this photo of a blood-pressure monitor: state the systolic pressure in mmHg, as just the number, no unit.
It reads 101
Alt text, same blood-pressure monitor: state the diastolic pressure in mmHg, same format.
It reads 76
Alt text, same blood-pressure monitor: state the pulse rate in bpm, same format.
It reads 60
